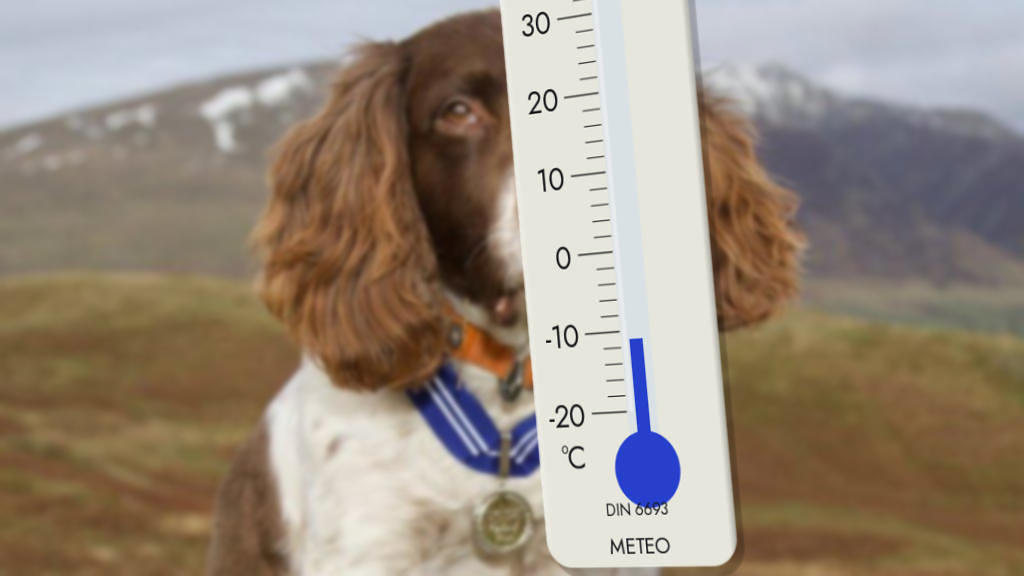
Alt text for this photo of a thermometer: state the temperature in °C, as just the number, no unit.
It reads -11
